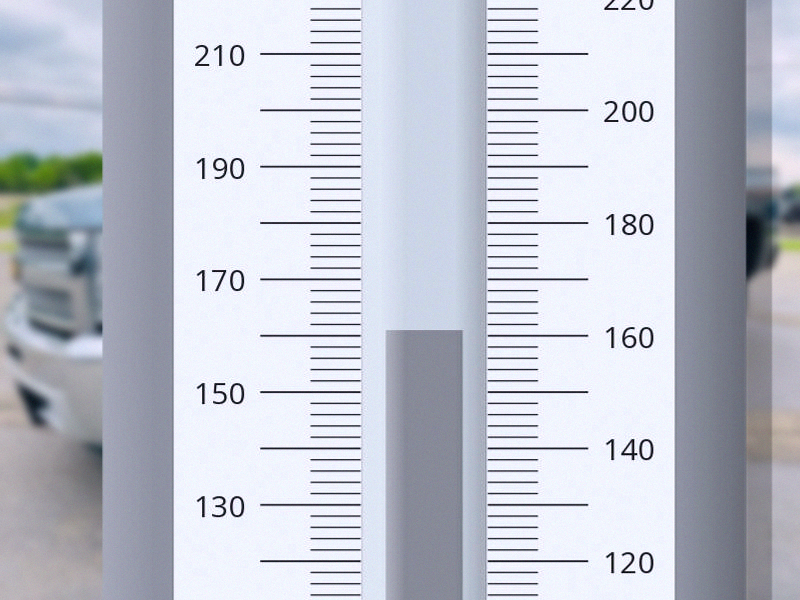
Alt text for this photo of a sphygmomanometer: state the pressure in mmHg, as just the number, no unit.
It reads 161
